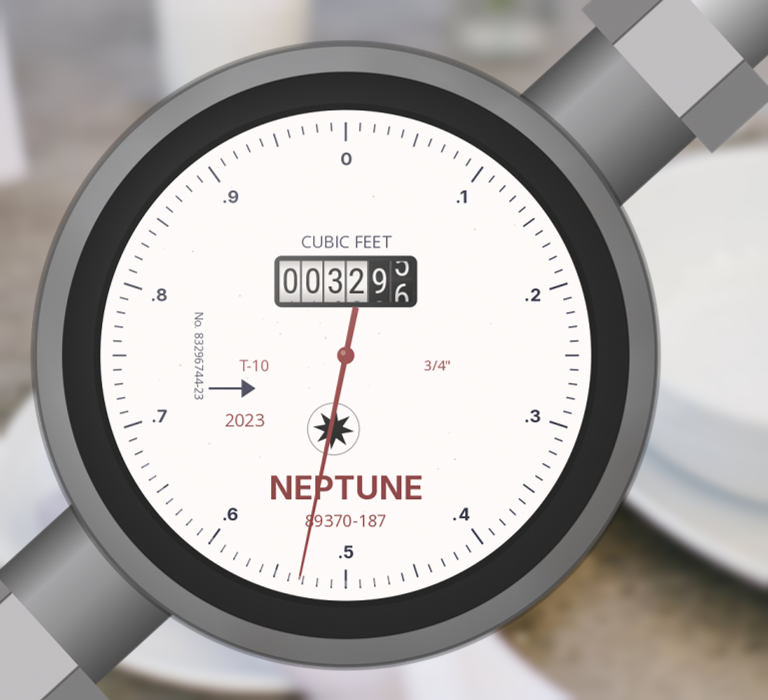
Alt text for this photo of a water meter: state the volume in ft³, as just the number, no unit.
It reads 3295.53
